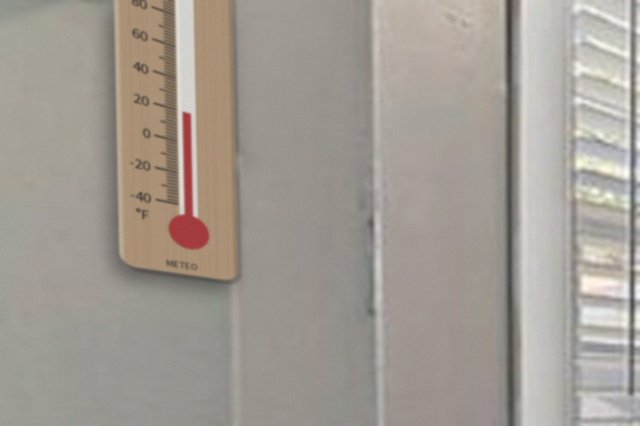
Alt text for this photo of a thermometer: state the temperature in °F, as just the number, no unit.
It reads 20
